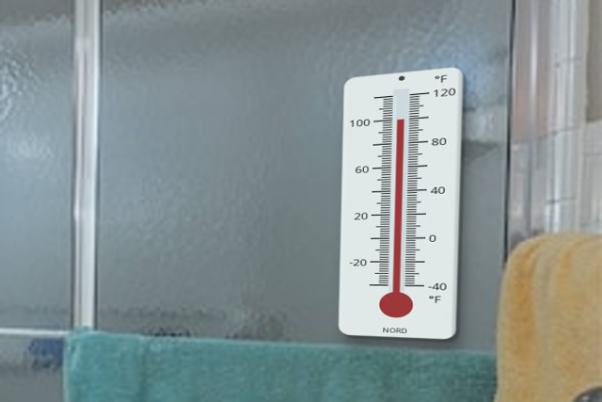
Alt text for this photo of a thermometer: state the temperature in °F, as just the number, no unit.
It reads 100
